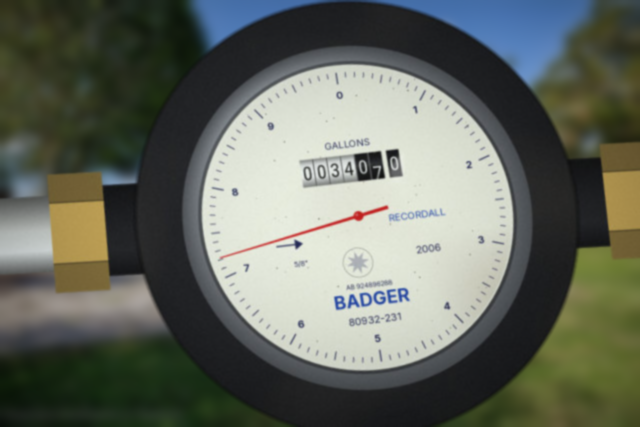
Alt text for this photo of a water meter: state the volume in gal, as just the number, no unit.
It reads 34067.2
